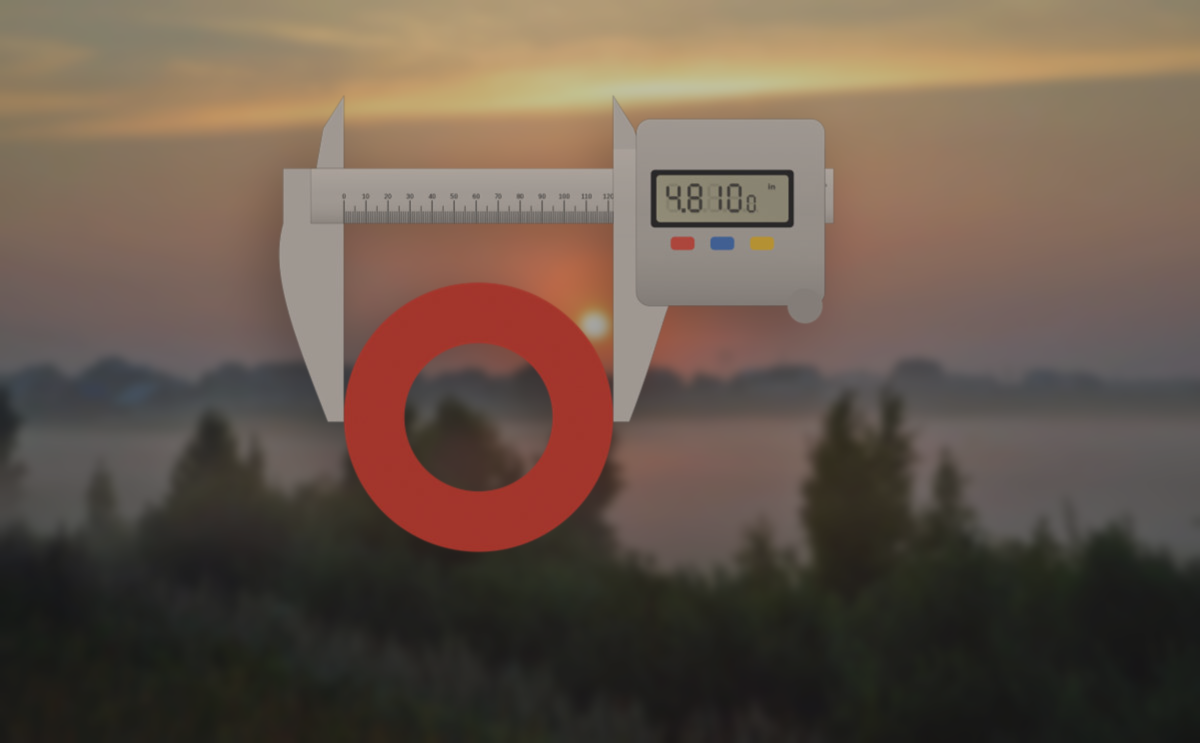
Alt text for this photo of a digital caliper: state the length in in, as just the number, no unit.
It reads 4.8100
